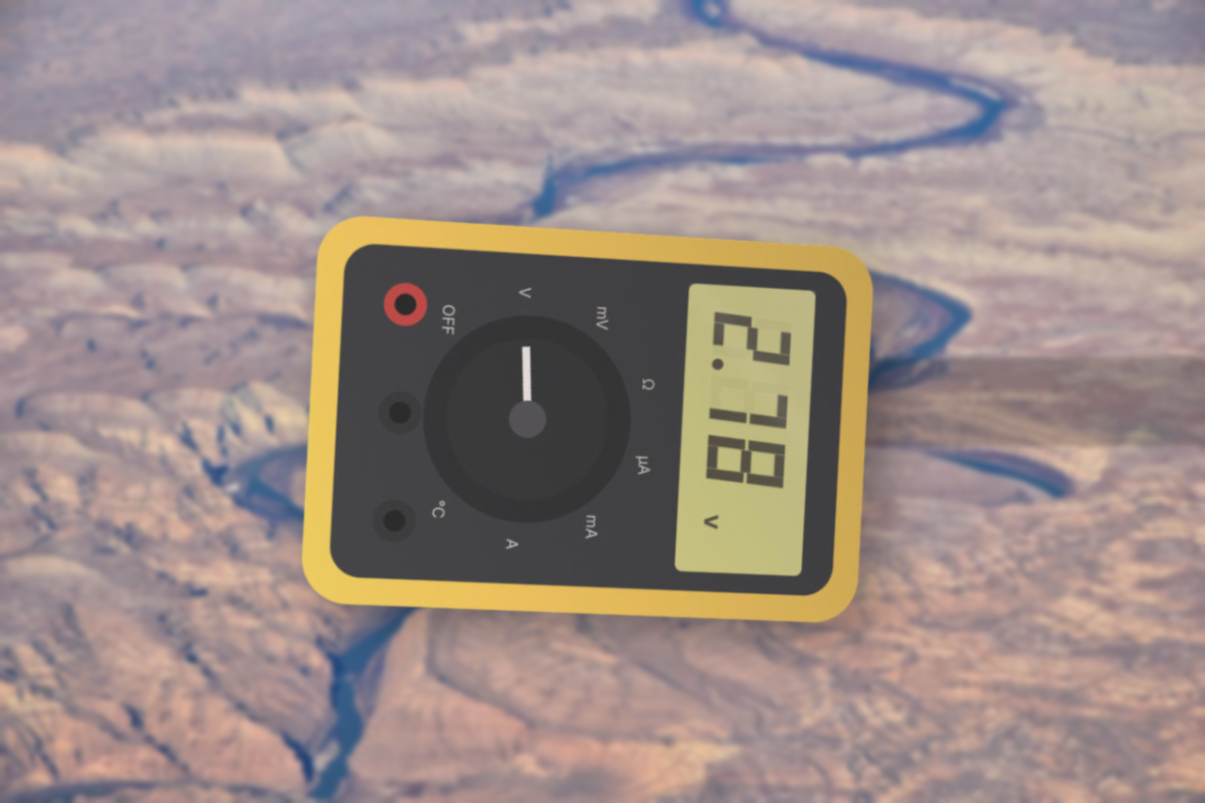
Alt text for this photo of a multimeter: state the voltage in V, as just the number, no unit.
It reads 2.78
